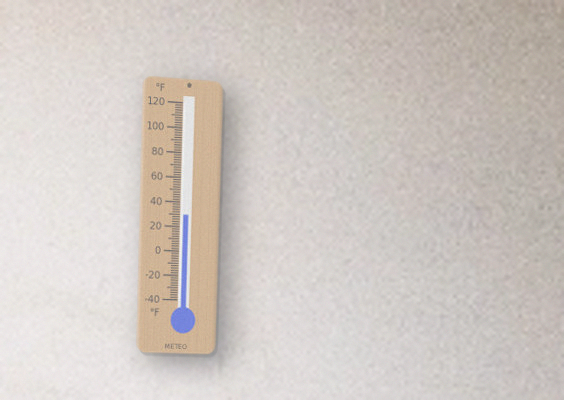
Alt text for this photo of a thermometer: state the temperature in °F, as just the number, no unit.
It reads 30
